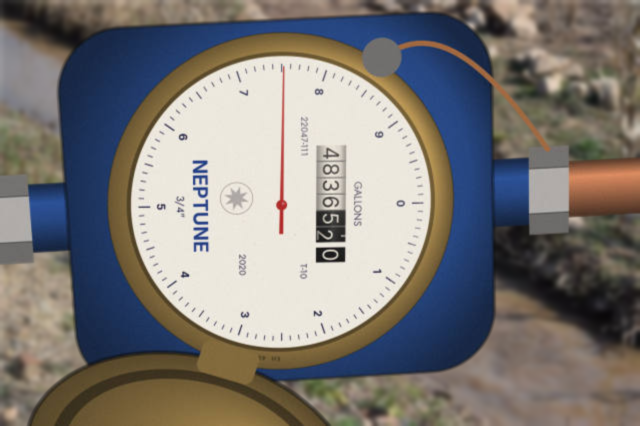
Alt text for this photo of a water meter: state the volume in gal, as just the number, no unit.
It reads 4836517.5
